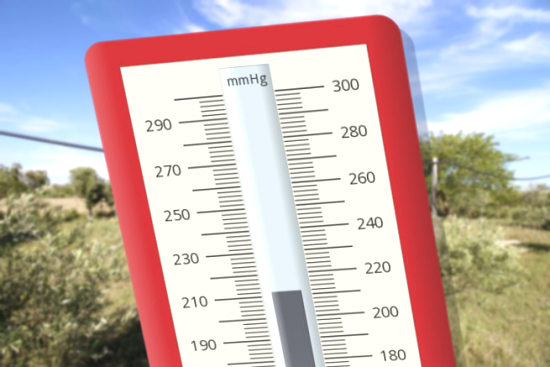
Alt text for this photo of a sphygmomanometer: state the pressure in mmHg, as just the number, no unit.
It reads 212
